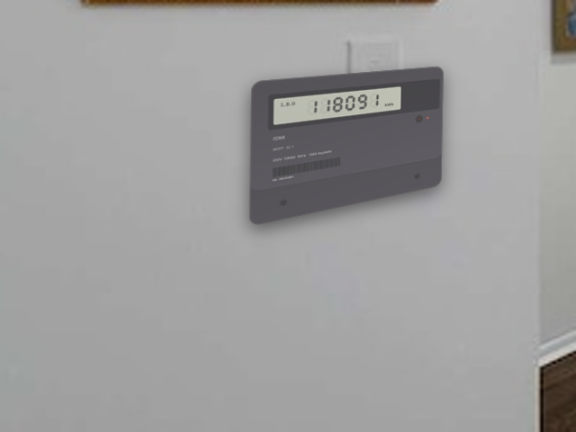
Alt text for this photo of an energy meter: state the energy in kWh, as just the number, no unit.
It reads 118091
